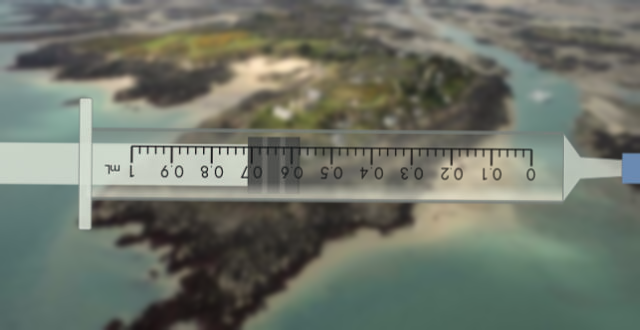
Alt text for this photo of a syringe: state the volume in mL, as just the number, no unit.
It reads 0.58
